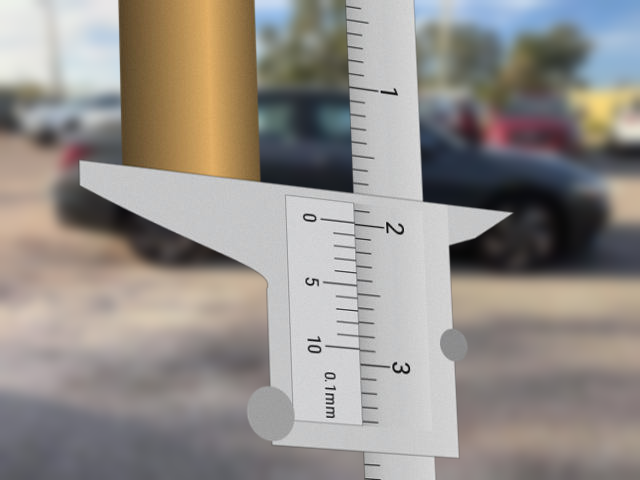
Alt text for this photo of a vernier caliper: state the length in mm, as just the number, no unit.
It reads 19.9
